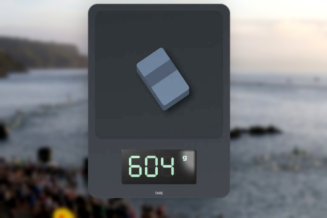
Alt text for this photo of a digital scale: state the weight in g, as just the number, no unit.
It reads 604
